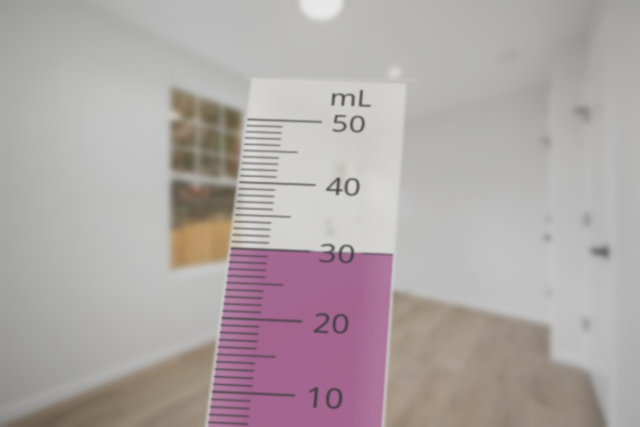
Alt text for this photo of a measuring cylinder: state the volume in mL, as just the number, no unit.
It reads 30
